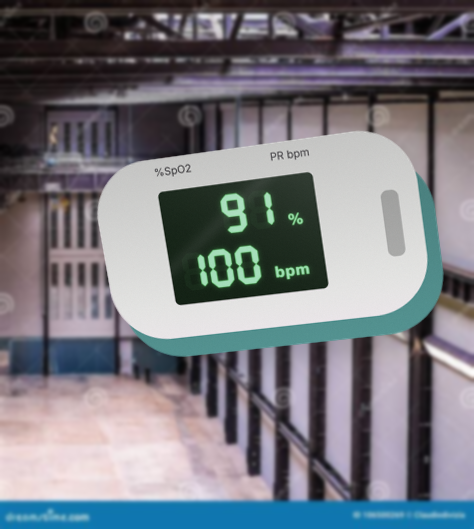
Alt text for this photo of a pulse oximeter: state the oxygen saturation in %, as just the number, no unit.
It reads 91
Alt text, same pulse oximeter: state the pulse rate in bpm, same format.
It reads 100
